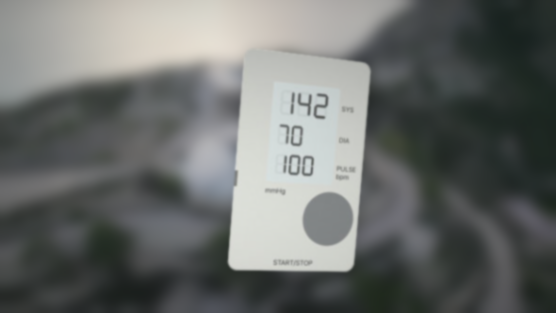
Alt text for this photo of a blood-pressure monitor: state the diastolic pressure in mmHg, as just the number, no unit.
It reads 70
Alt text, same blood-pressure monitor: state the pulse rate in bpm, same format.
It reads 100
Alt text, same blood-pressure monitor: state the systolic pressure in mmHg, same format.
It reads 142
